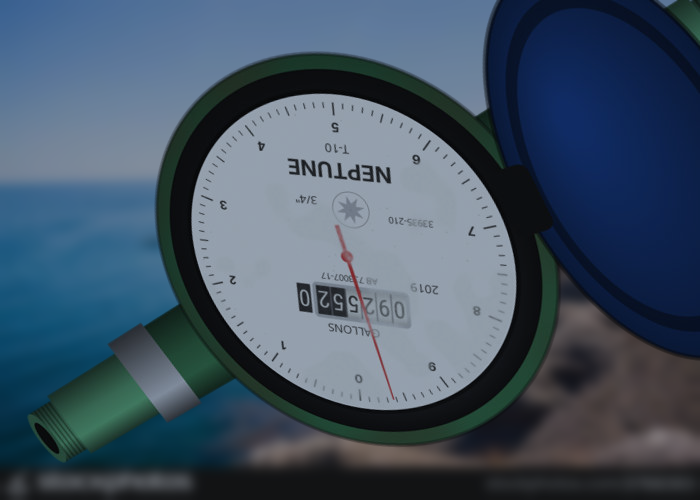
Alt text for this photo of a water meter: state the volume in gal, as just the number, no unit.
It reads 925519.6
